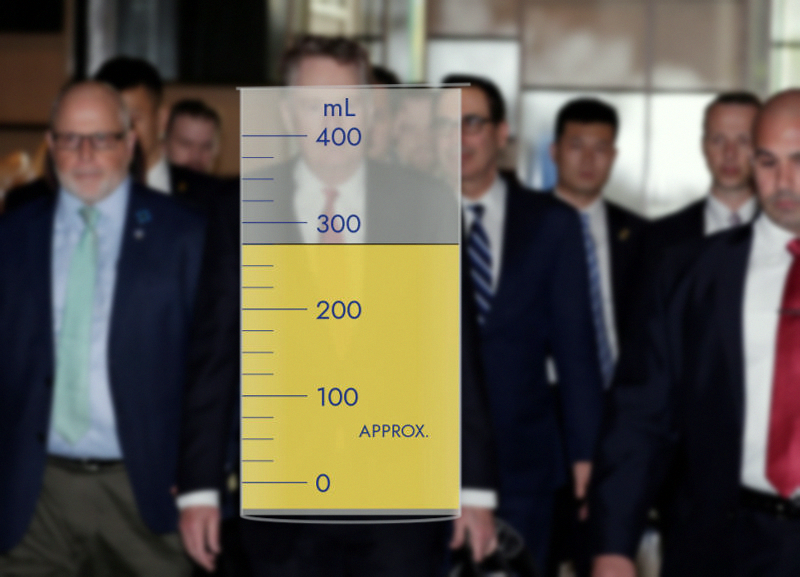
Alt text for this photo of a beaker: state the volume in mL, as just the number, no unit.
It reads 275
